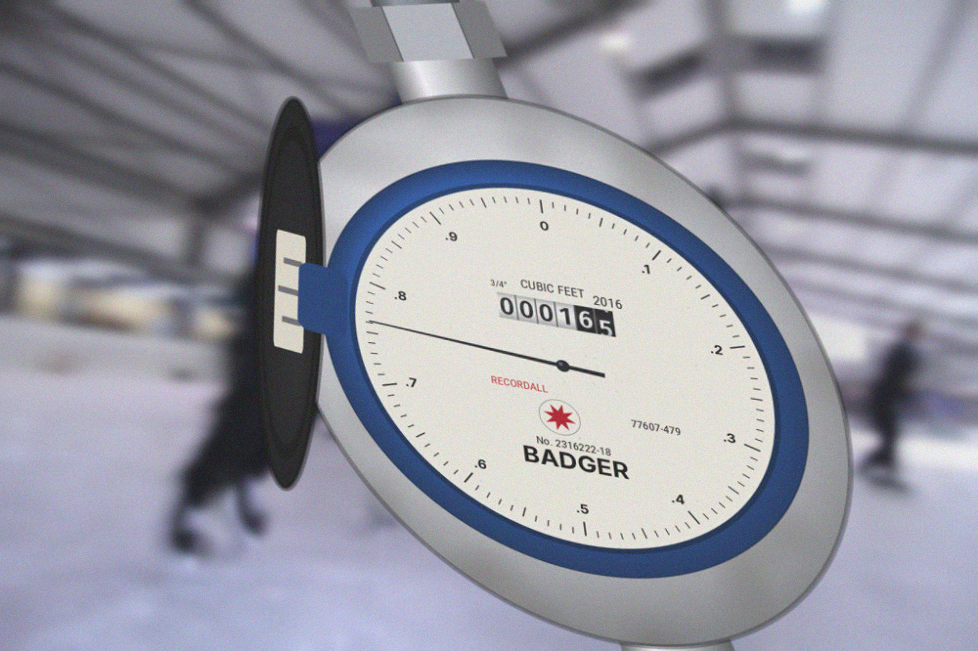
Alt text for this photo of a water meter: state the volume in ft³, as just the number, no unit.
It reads 164.76
